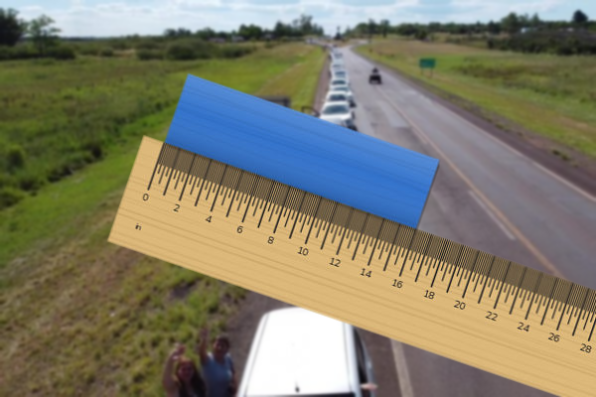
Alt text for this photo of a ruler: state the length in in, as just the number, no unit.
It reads 16
